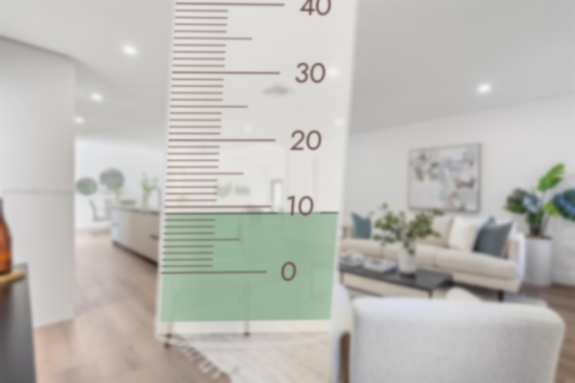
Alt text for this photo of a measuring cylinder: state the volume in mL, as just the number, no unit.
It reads 9
